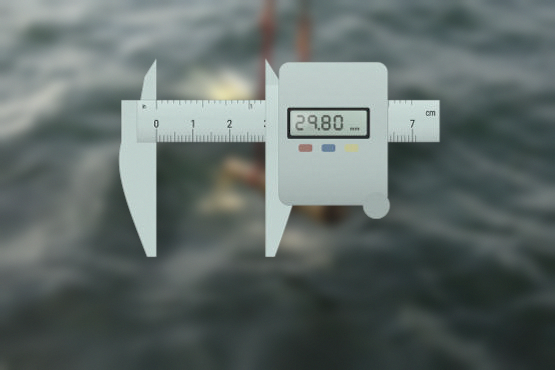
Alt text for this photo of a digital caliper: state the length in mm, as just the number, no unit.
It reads 29.80
